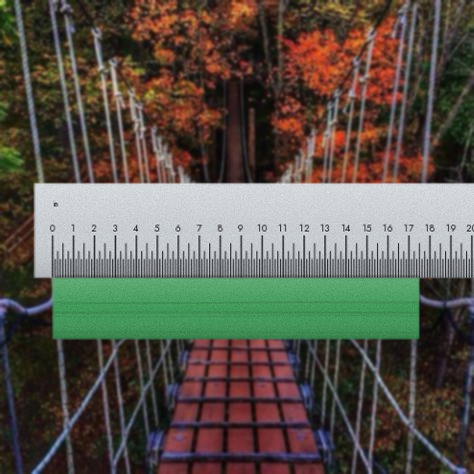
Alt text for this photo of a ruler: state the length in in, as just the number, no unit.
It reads 17.5
